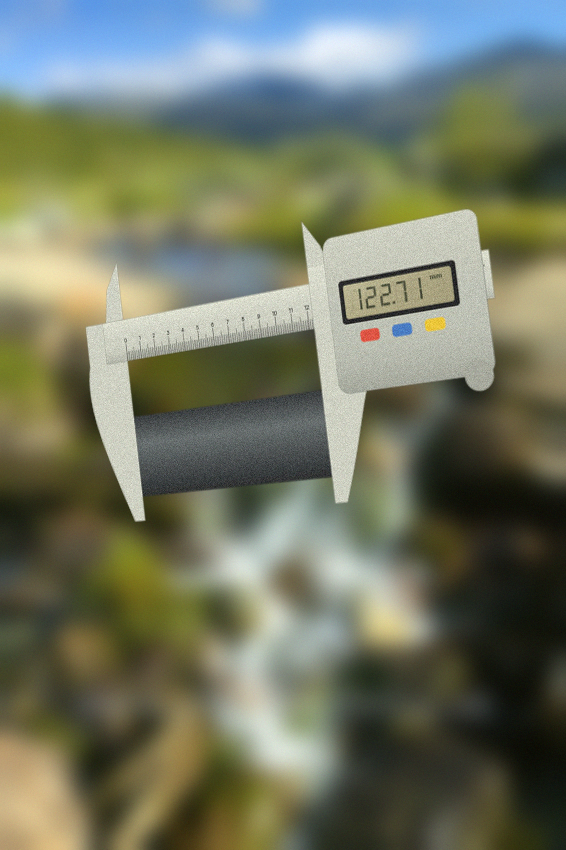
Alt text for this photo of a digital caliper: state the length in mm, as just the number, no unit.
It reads 122.71
